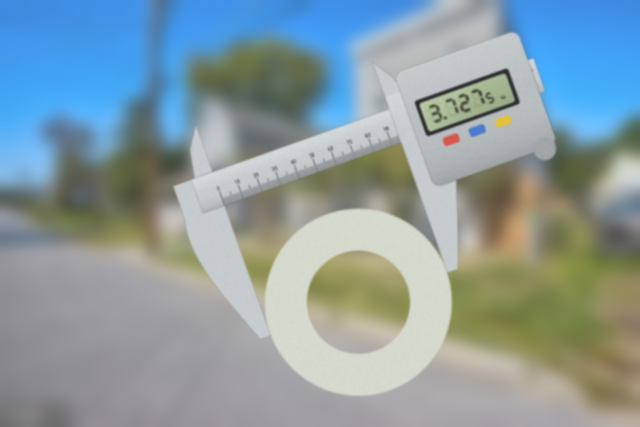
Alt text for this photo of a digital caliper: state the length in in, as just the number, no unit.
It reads 3.7275
